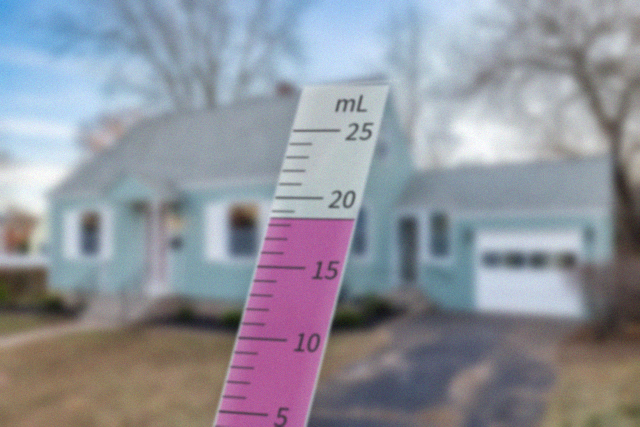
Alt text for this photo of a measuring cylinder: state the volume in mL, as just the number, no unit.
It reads 18.5
